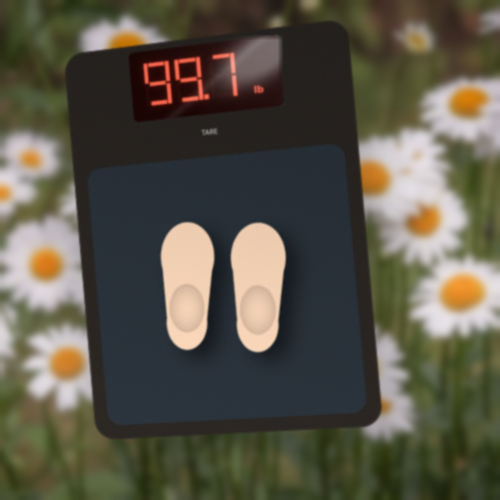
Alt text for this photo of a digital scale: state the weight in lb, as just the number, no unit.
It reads 99.7
